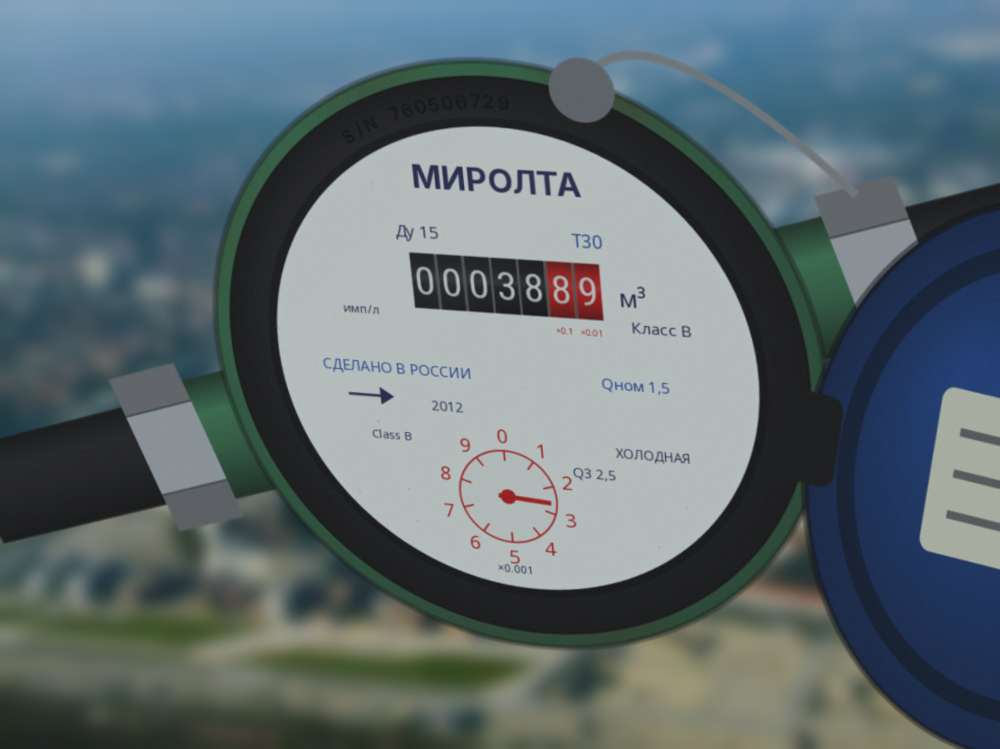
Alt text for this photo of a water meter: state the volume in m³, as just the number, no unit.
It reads 38.892
